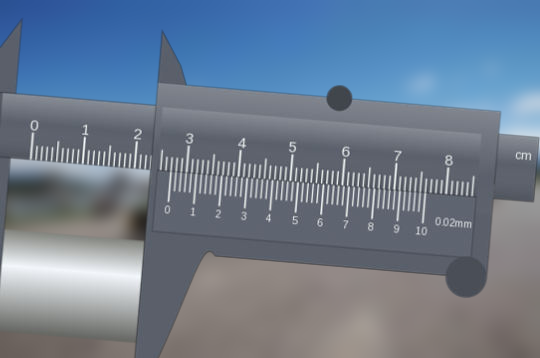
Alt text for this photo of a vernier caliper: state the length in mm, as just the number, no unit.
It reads 27.0
